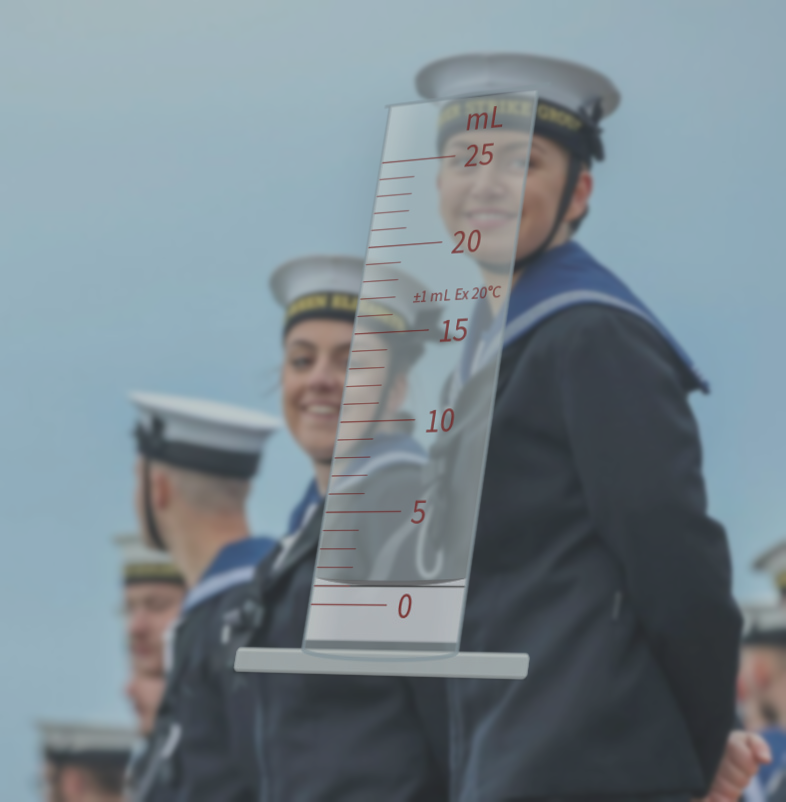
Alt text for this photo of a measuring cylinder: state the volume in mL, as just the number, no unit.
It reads 1
